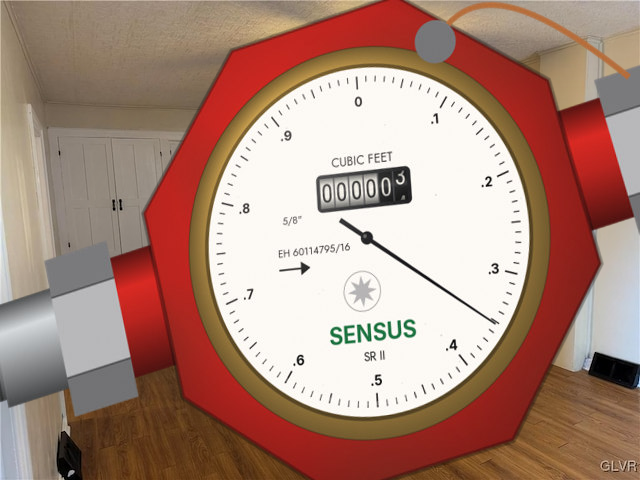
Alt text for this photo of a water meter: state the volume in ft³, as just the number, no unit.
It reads 3.35
